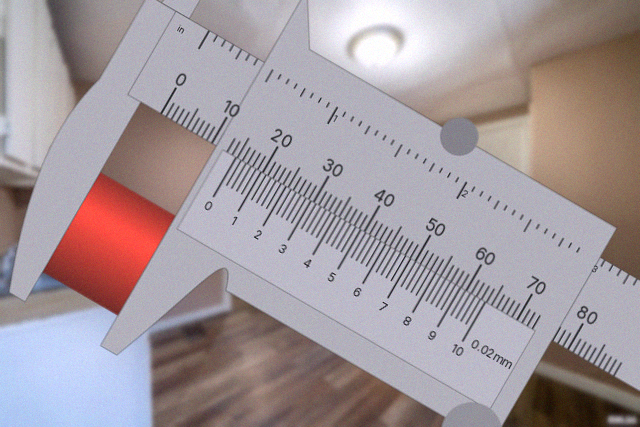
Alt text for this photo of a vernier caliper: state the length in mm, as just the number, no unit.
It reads 14.8
